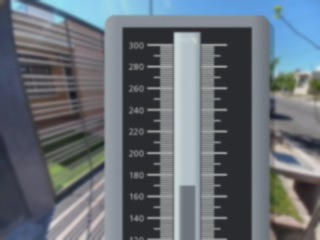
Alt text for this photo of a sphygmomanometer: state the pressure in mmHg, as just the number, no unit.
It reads 170
